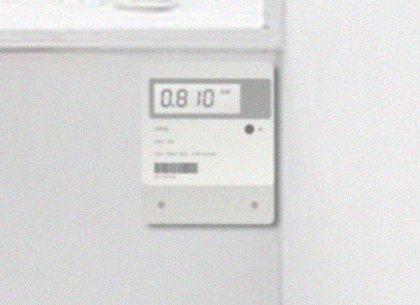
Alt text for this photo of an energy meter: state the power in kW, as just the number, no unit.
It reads 0.810
